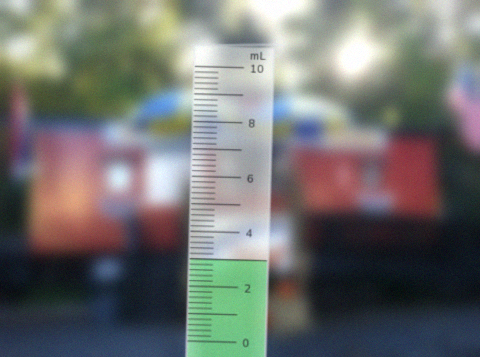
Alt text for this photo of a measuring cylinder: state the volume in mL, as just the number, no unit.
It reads 3
